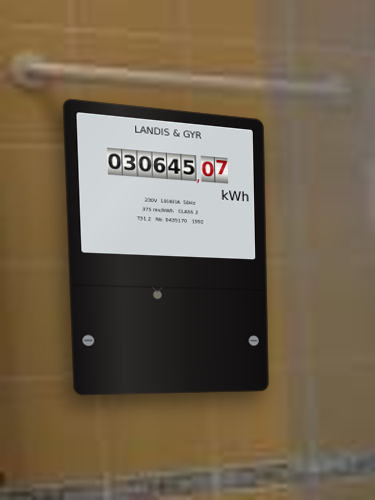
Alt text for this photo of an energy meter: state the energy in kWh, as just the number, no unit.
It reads 30645.07
